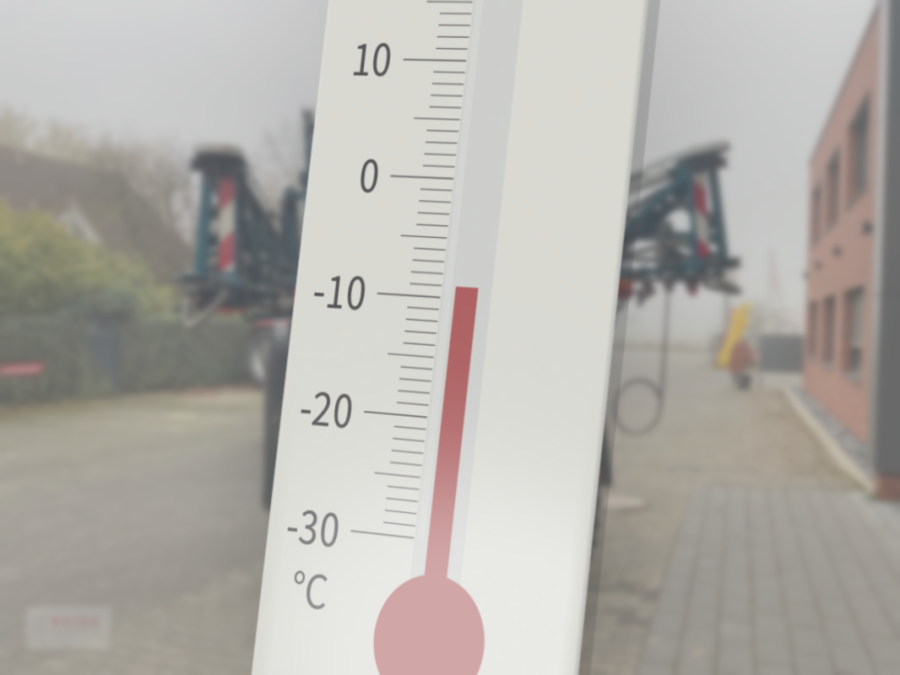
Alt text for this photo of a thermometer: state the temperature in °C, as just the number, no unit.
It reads -9
